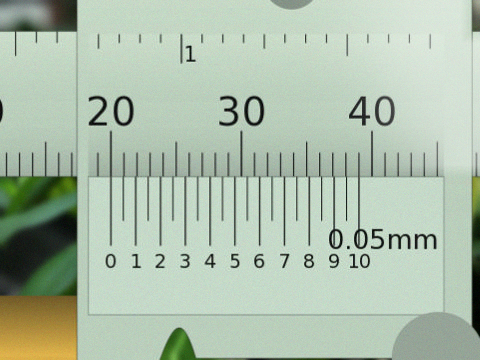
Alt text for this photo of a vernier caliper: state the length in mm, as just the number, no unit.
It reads 20.0
